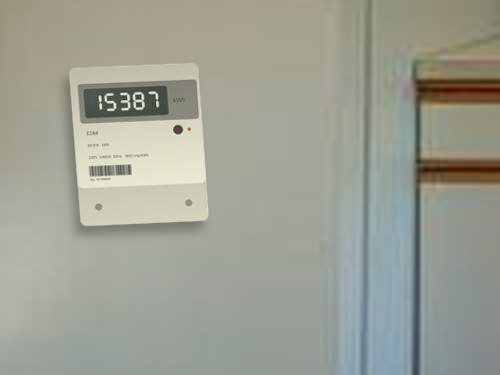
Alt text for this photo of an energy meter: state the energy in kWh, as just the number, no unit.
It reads 15387
